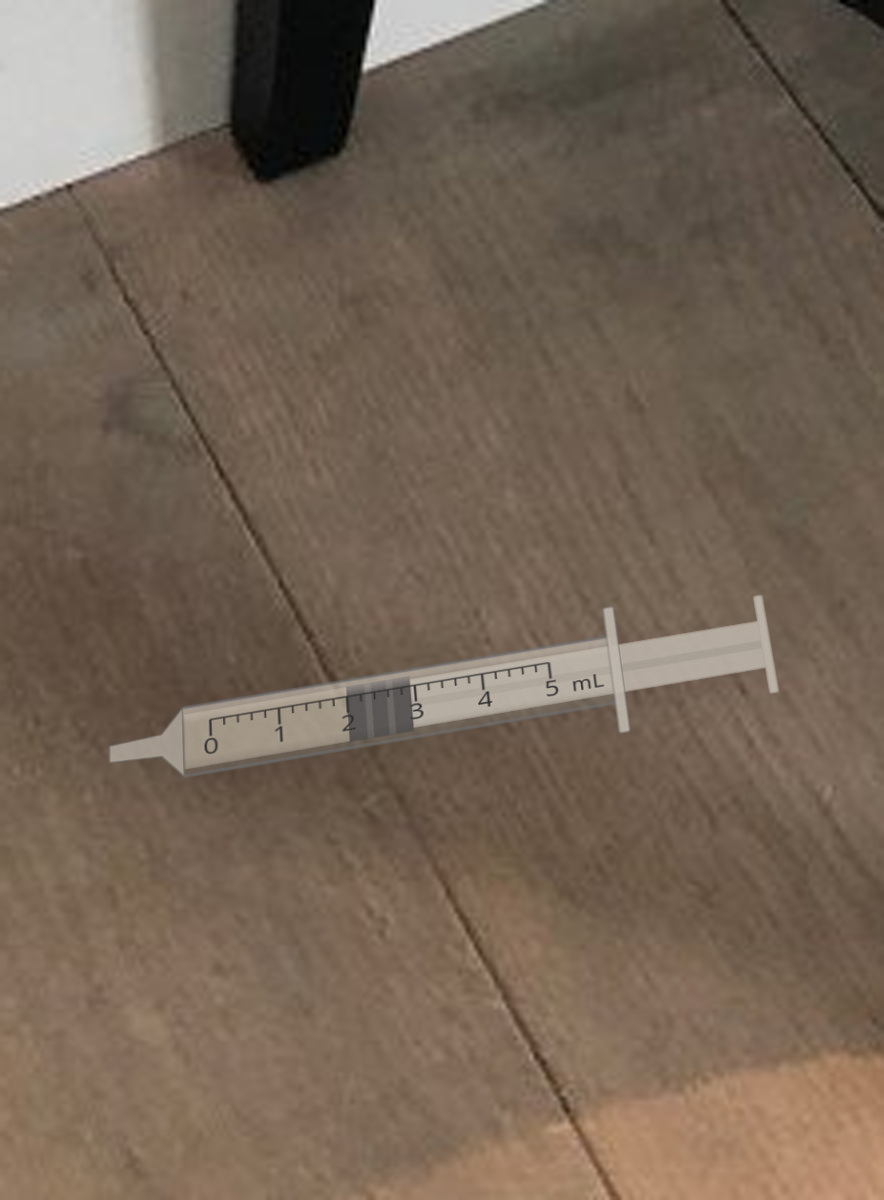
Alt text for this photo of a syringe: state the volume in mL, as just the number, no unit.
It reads 2
